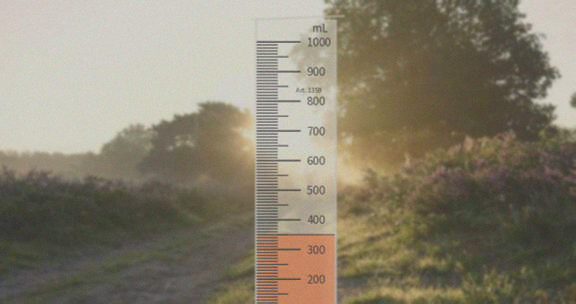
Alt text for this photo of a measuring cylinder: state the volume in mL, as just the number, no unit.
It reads 350
